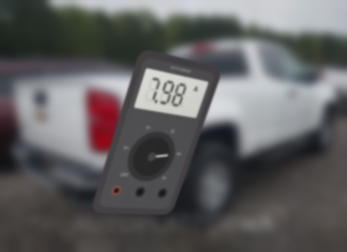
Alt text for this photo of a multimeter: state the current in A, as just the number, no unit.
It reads 7.98
